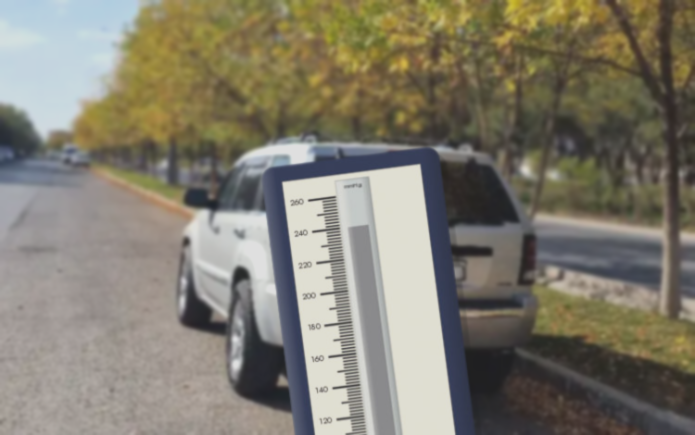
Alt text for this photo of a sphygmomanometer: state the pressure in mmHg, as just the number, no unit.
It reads 240
